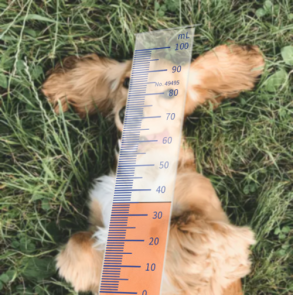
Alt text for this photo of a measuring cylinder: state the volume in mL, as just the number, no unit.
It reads 35
